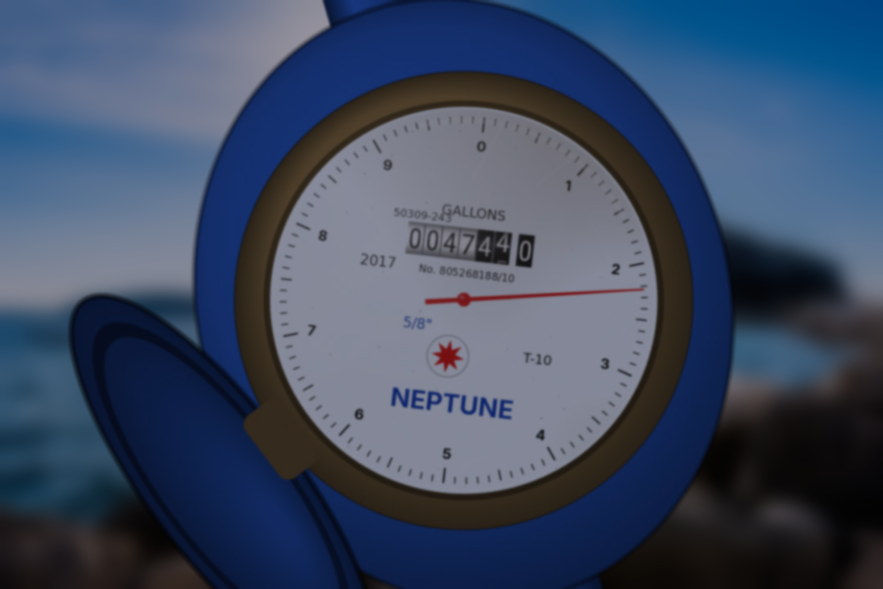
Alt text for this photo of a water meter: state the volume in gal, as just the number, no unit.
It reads 47442.2
